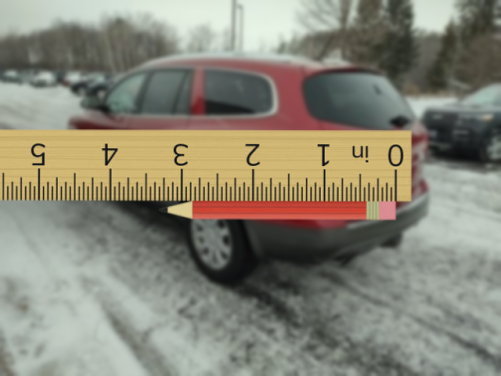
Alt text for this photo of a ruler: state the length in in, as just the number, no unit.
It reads 3.3125
